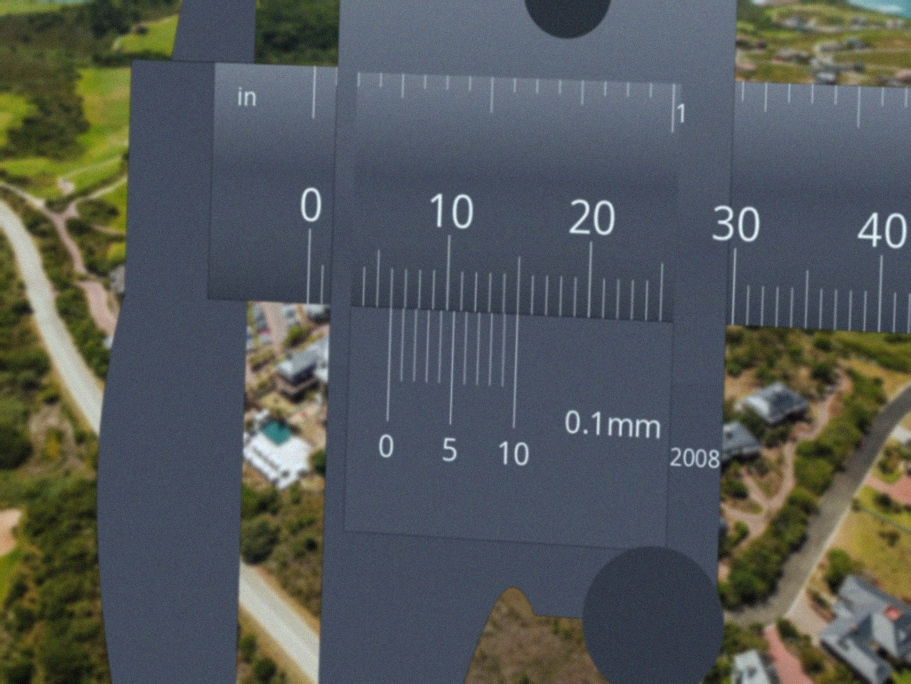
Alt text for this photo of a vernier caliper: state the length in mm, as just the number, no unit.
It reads 6.0
